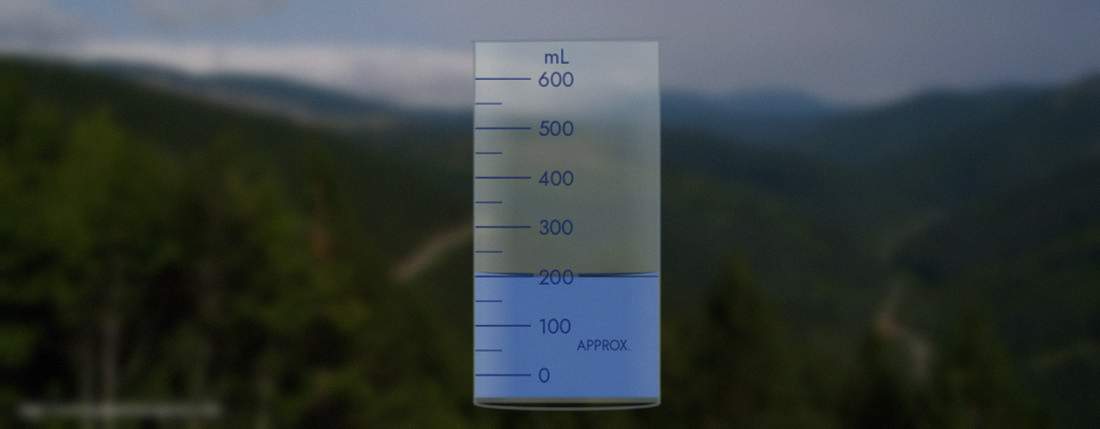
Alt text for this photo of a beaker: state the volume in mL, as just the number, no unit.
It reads 200
